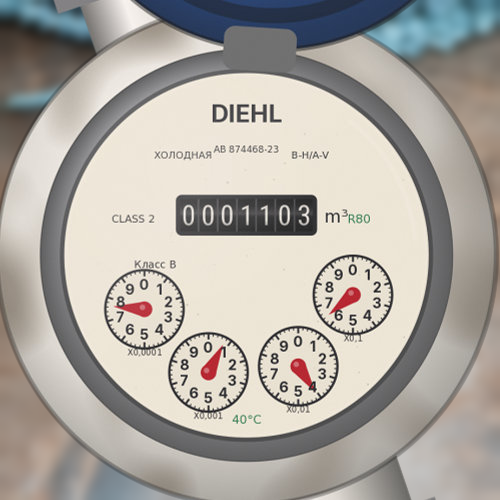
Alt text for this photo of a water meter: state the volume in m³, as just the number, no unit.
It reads 1103.6407
